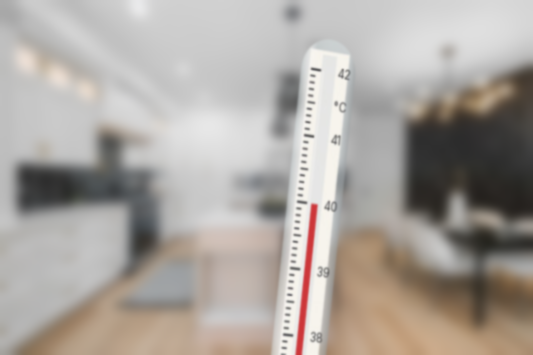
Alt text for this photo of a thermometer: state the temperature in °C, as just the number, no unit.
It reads 40
